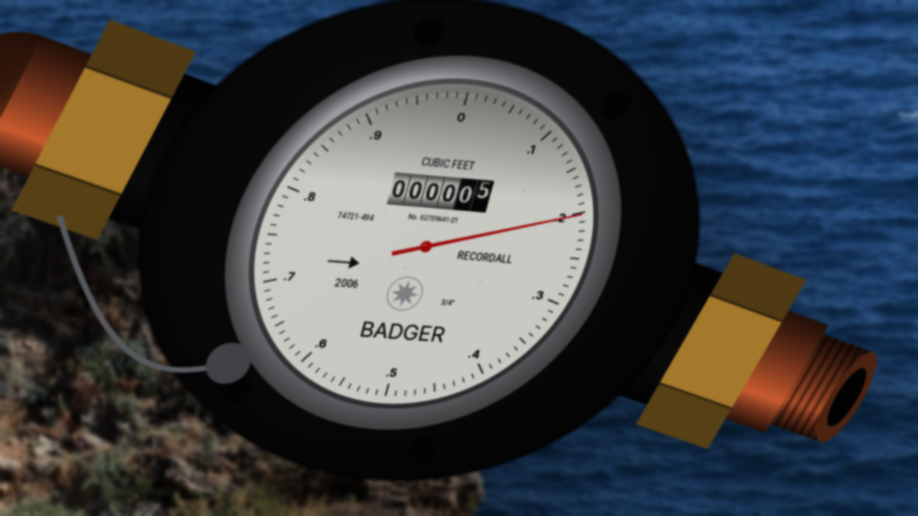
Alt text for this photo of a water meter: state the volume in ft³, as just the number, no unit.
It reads 5.20
